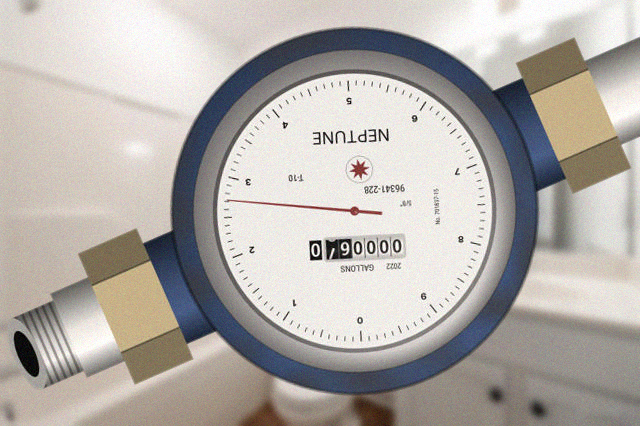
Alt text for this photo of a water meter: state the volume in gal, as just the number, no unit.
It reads 672.7
